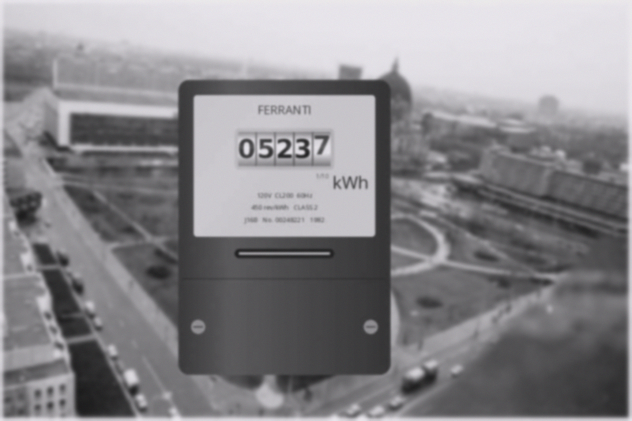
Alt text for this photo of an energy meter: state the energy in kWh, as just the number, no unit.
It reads 523.7
